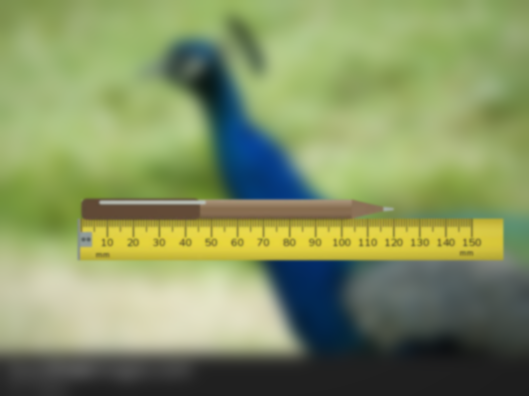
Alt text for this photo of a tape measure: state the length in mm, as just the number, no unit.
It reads 120
